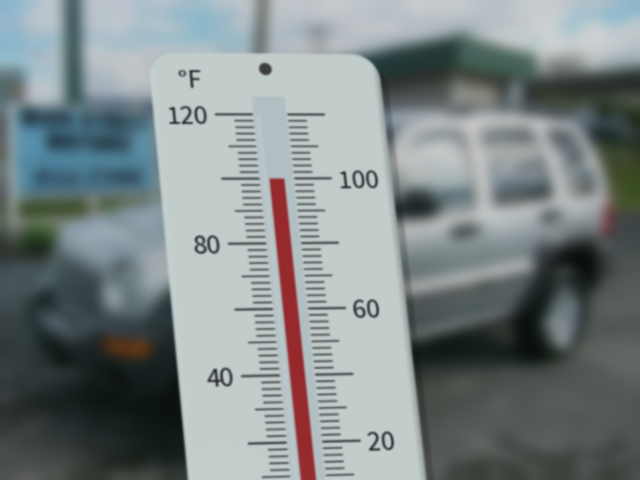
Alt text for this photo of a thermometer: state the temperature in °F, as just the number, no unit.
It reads 100
